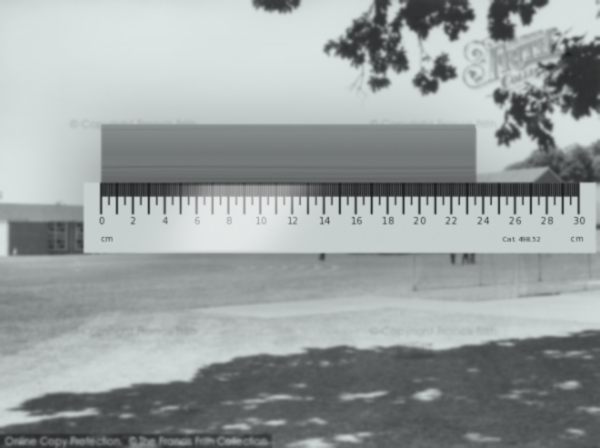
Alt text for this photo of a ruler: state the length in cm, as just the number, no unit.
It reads 23.5
